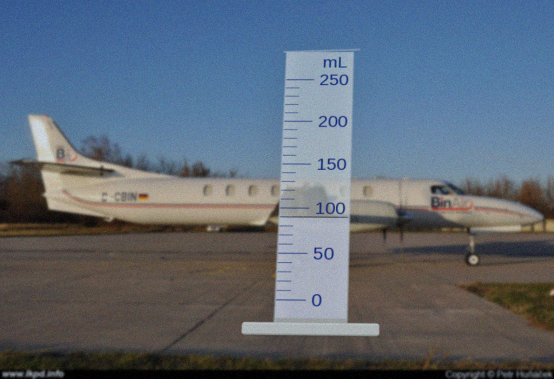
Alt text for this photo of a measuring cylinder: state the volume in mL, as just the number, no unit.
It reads 90
